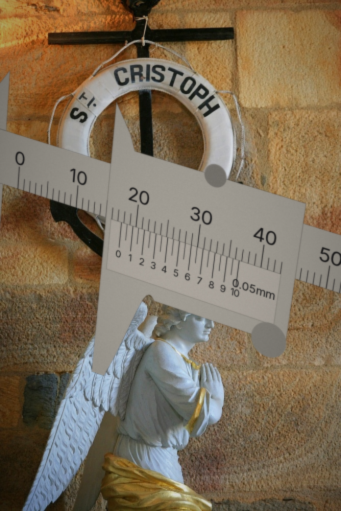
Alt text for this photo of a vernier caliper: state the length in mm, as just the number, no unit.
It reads 17.6
